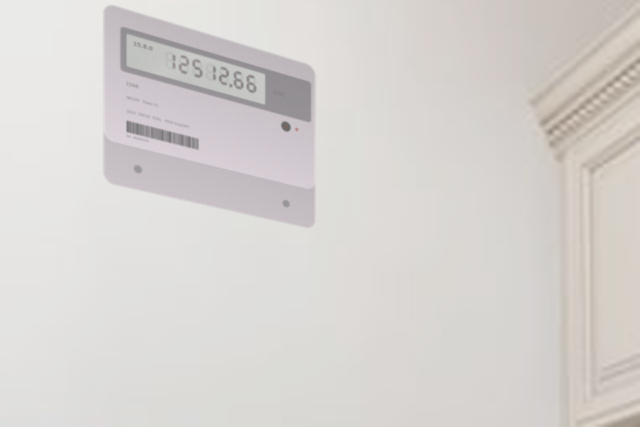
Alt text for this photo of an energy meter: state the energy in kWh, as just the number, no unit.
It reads 12512.66
